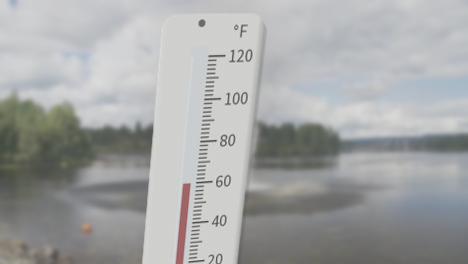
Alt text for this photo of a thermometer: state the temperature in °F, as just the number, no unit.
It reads 60
